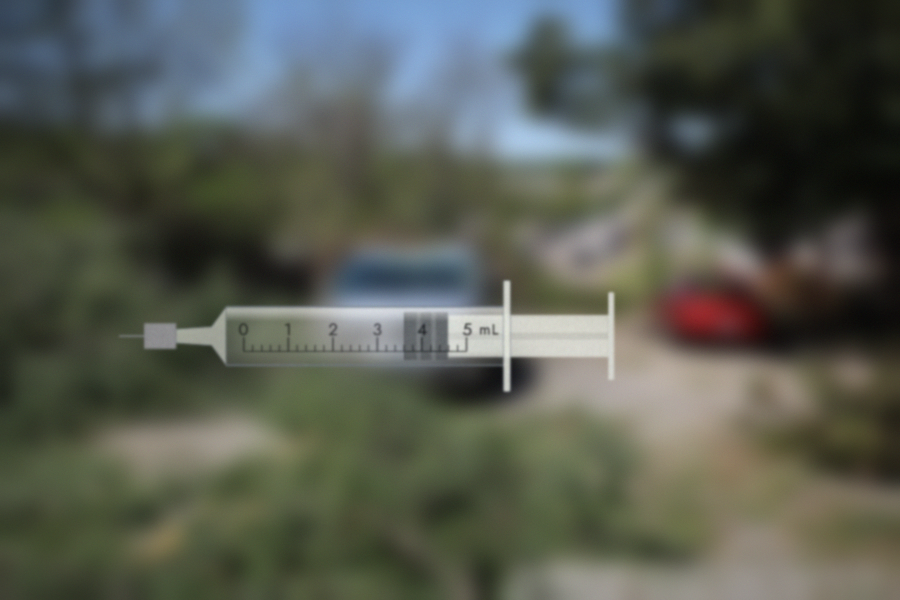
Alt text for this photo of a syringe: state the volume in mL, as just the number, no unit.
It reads 3.6
